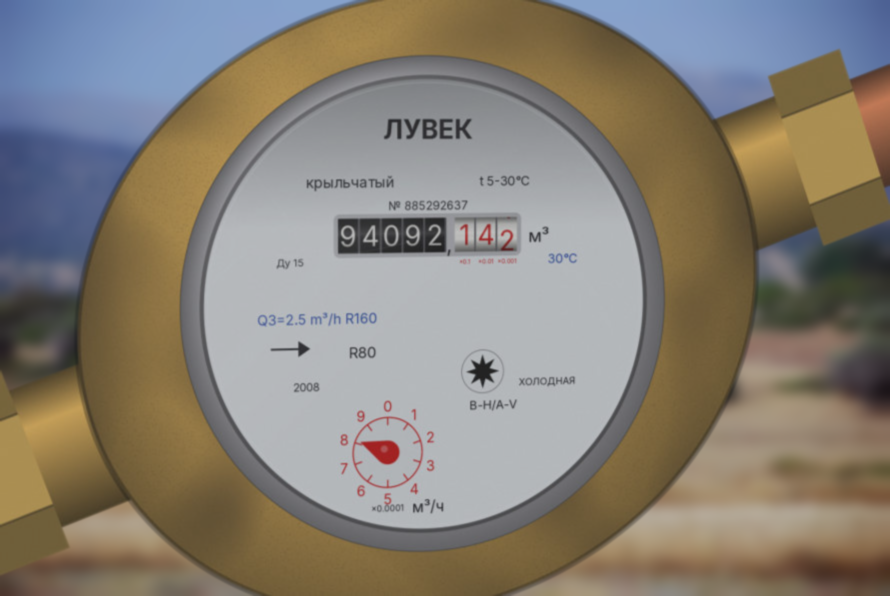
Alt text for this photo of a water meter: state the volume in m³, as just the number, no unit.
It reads 94092.1418
